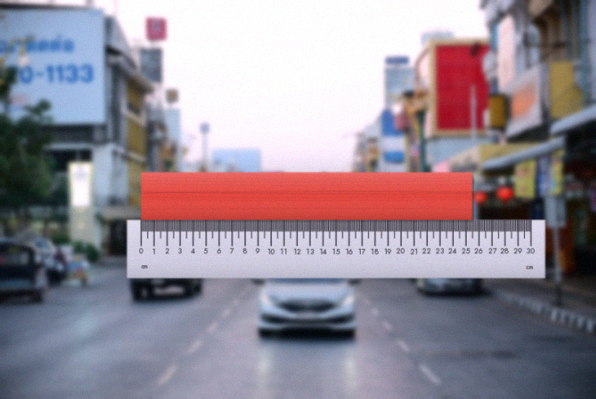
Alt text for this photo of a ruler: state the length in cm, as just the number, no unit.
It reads 25.5
